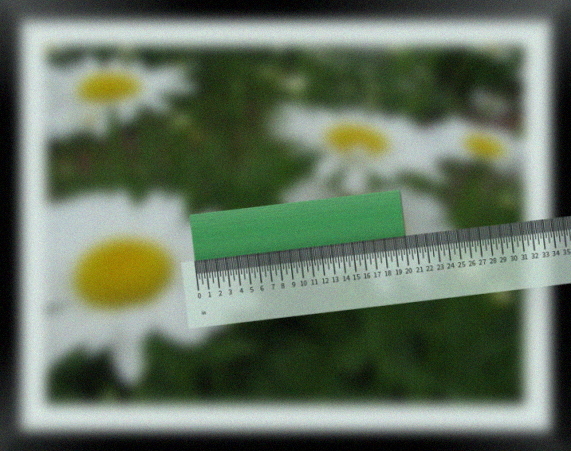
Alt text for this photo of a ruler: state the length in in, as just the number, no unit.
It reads 20
